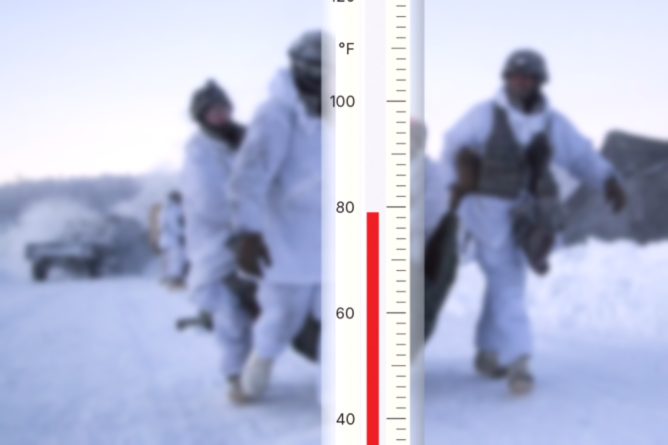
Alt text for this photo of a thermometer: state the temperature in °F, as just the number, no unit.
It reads 79
